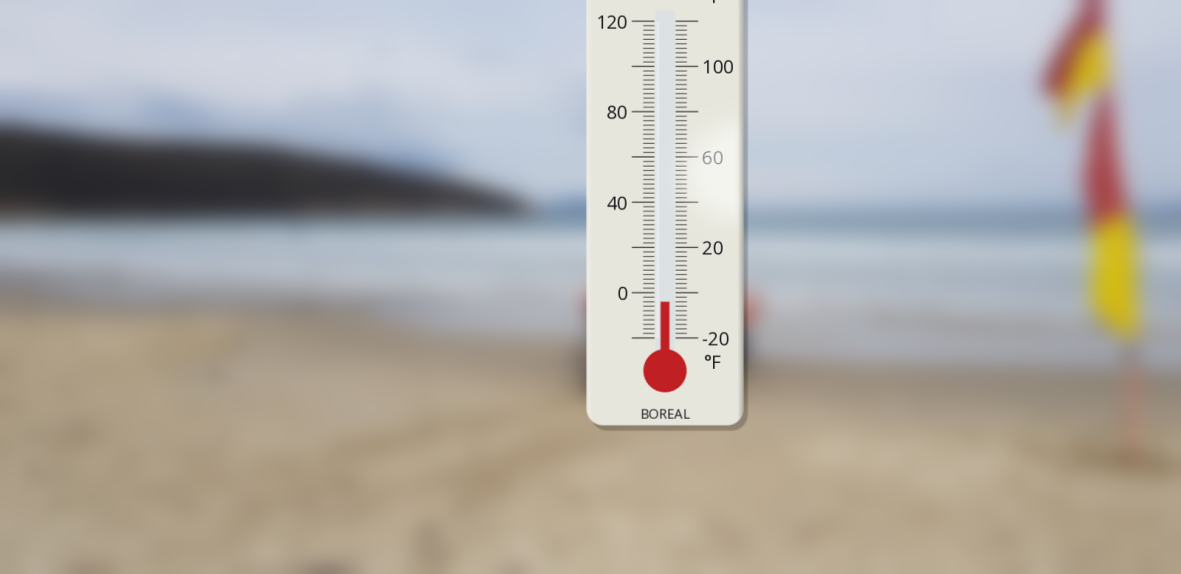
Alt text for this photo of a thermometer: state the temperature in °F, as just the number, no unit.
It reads -4
